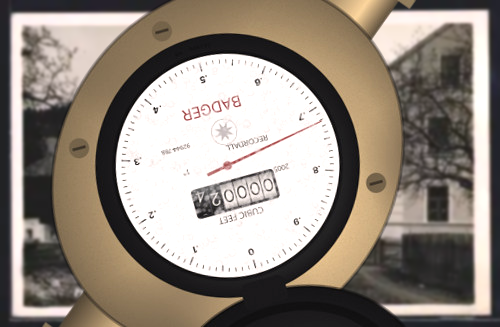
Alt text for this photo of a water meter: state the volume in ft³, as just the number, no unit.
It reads 23.72
